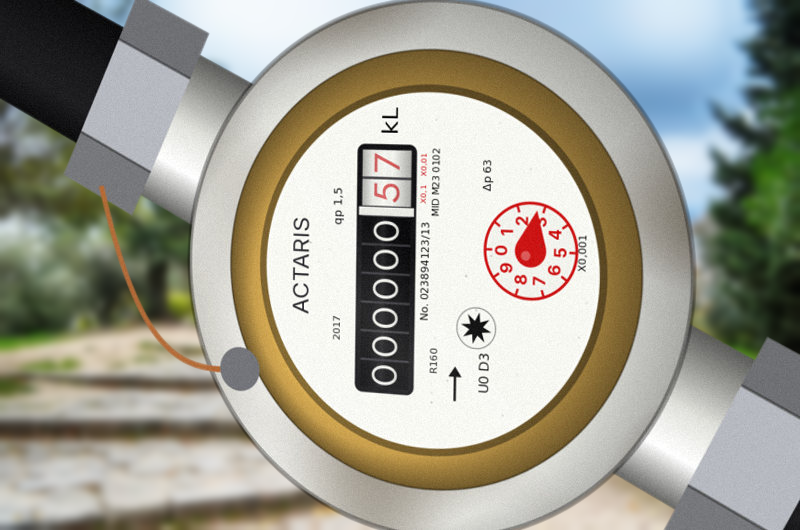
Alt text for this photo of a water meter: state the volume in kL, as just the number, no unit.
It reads 0.572
